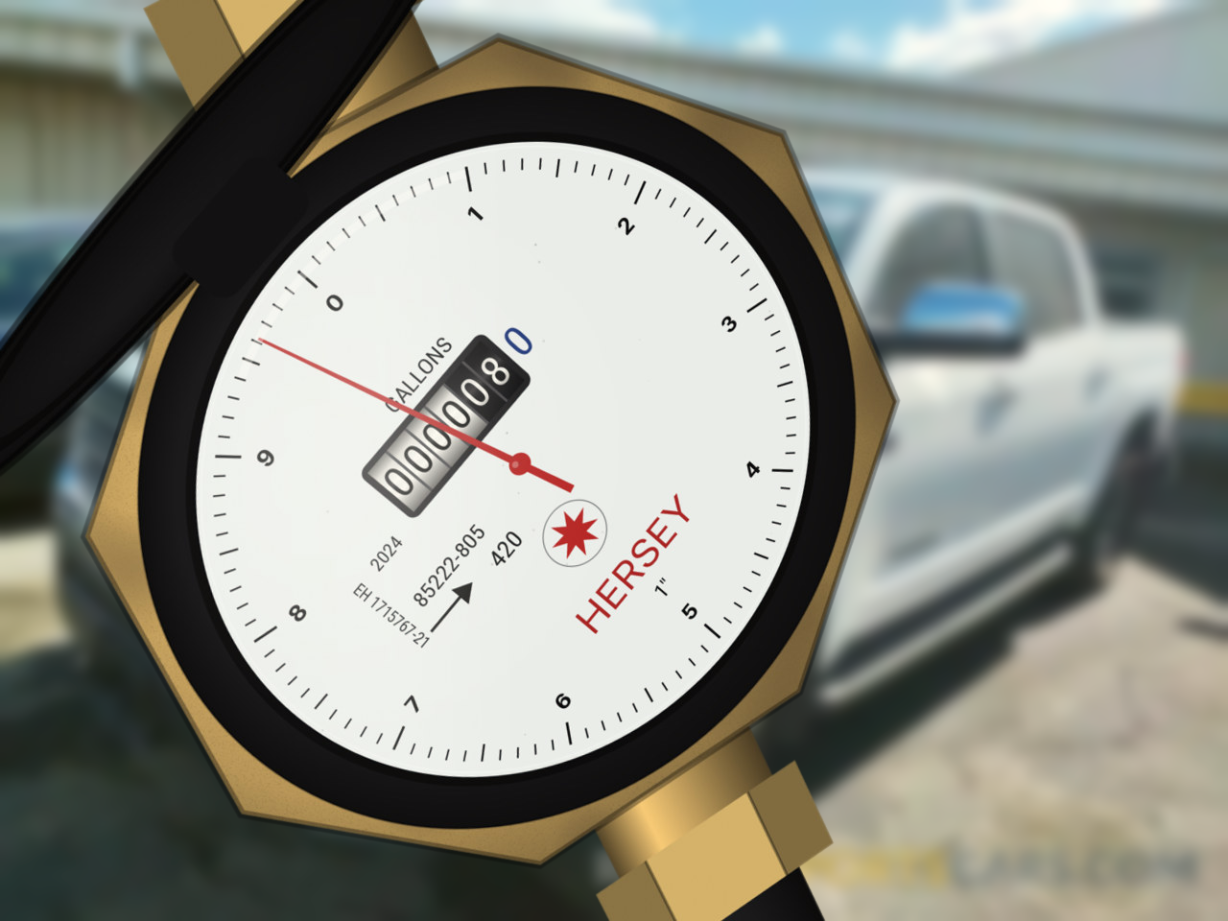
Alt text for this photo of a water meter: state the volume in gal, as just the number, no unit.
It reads 79.6
